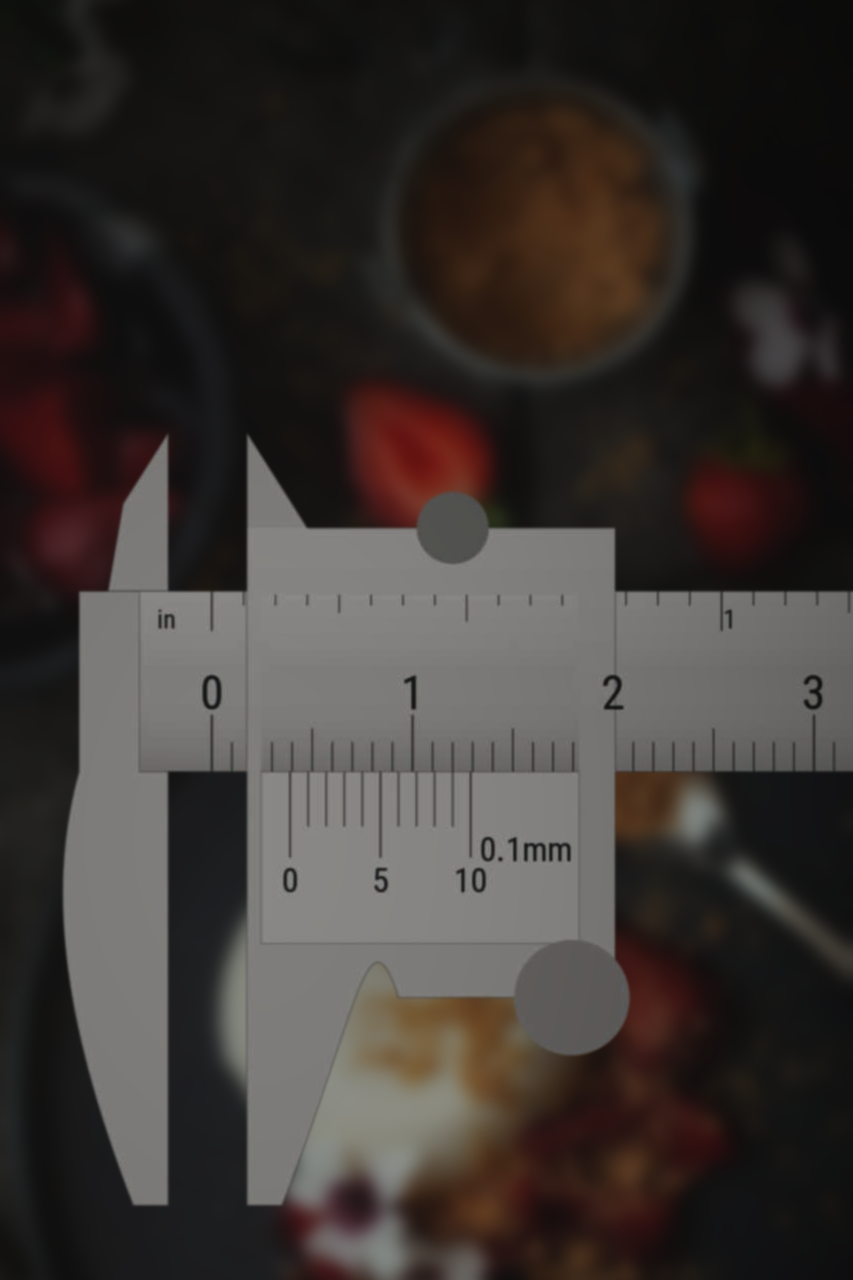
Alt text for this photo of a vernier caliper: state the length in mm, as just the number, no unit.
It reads 3.9
